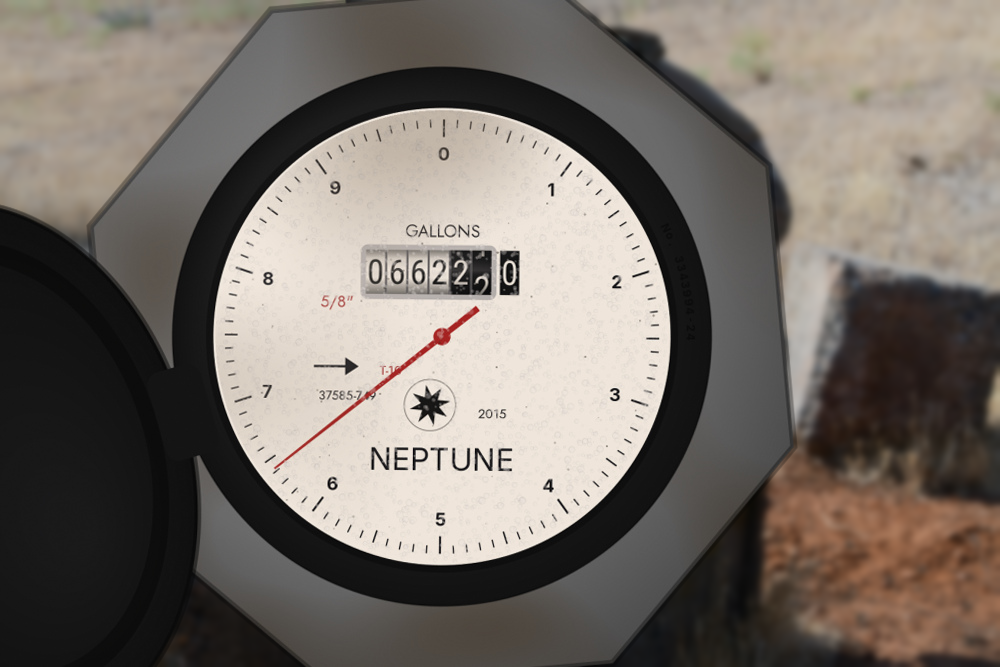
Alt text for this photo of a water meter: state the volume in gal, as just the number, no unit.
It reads 662216.4
